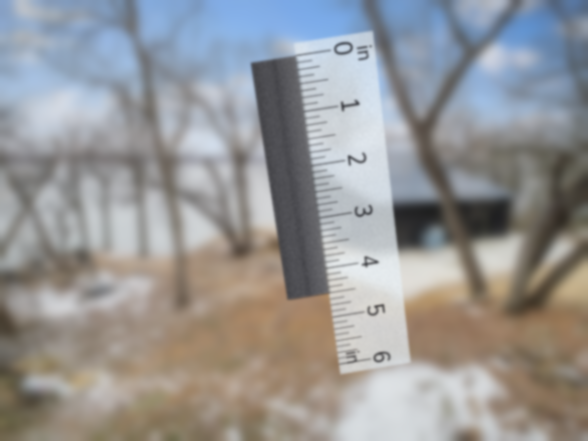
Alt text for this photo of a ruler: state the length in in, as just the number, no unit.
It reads 4.5
